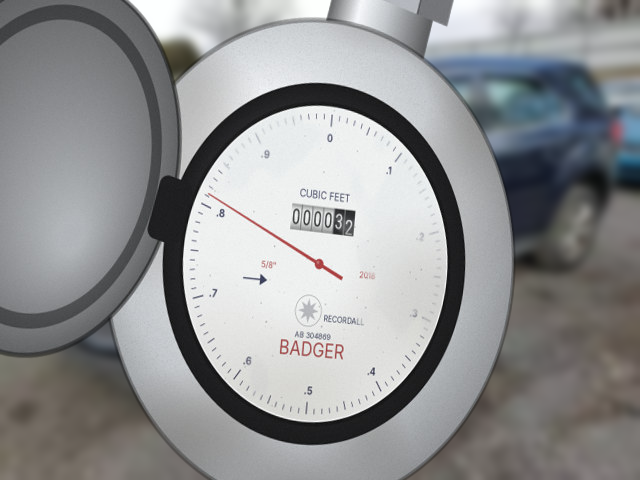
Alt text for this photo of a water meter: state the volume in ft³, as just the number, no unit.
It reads 31.81
